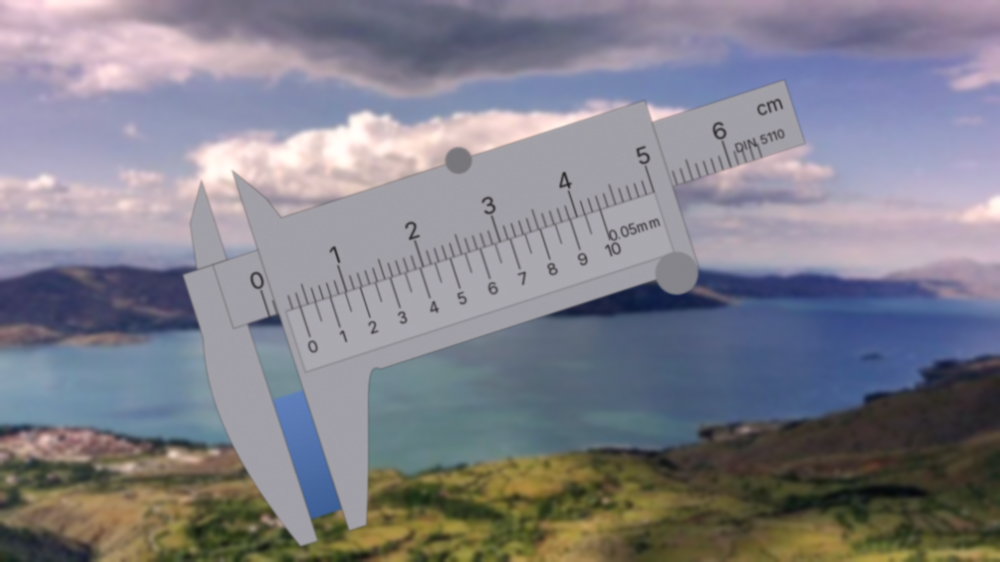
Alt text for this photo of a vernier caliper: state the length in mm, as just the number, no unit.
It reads 4.0
